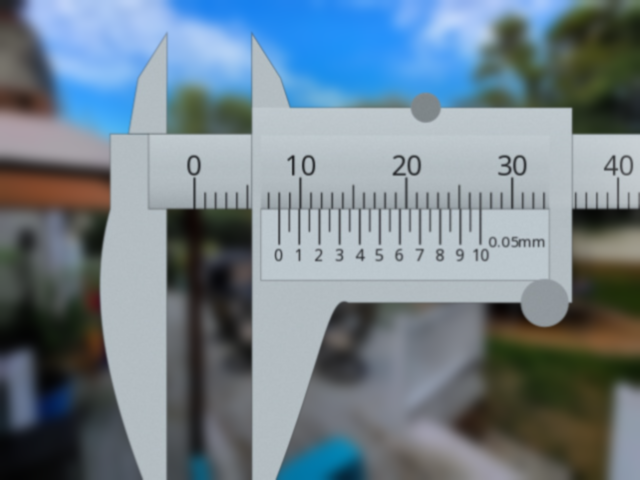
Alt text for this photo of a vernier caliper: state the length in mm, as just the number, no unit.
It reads 8.0
